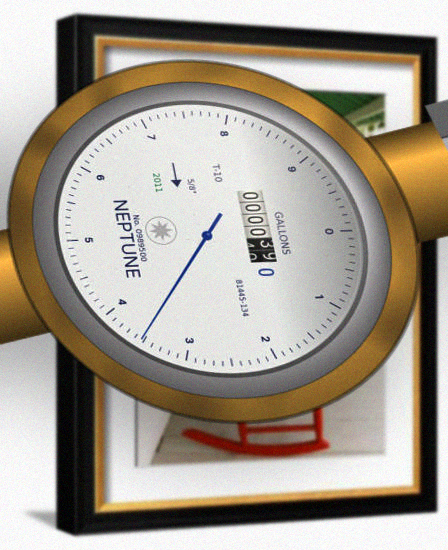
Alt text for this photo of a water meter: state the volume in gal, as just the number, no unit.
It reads 393.5
